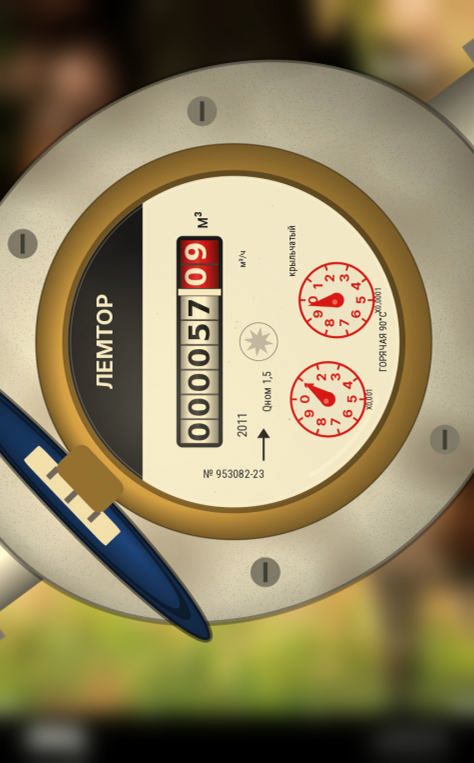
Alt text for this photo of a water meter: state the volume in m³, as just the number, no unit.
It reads 57.0909
